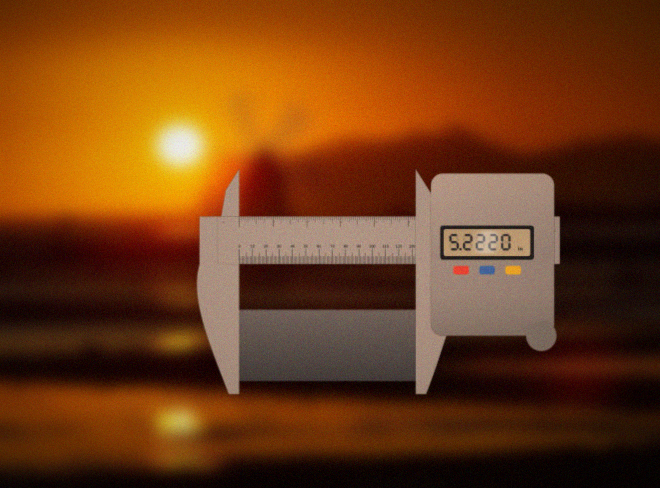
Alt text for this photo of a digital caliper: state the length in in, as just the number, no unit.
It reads 5.2220
